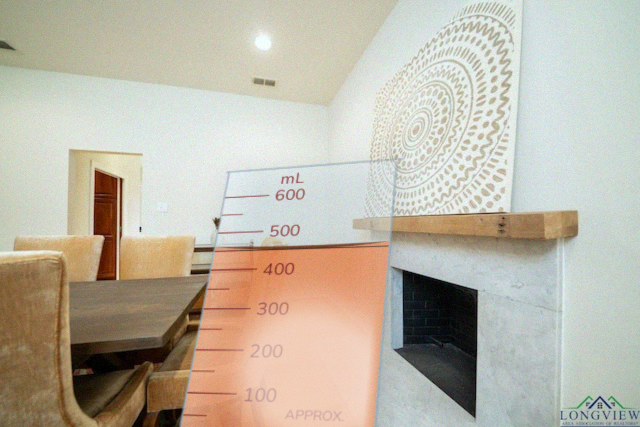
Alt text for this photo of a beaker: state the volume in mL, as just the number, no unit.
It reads 450
